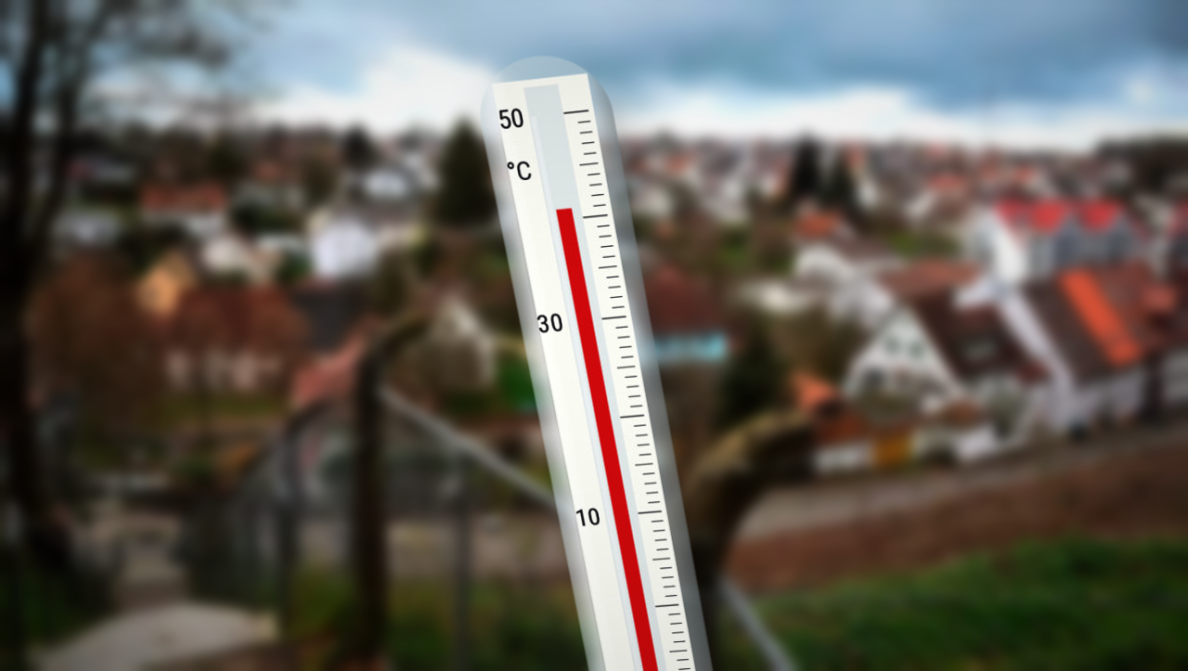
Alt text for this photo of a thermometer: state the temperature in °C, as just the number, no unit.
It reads 41
